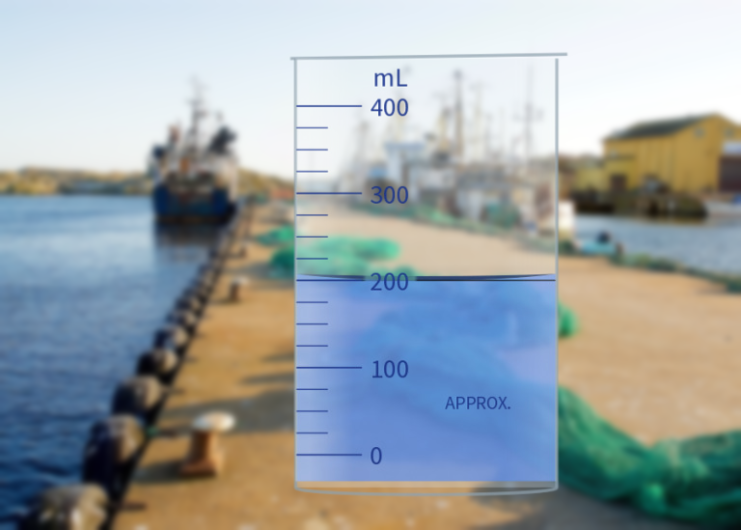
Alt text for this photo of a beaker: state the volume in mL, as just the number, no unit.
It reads 200
